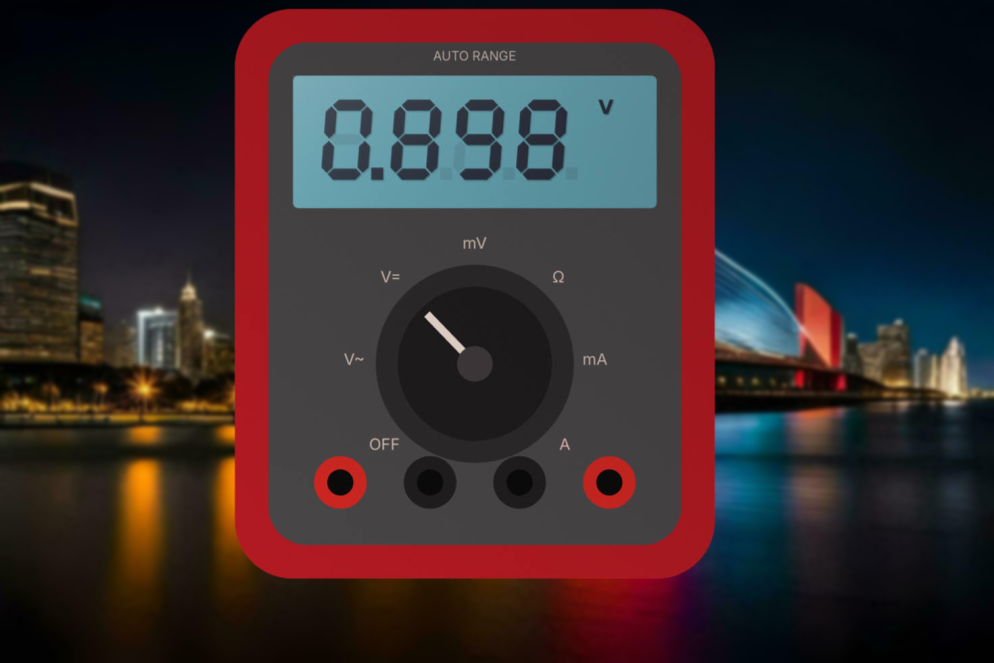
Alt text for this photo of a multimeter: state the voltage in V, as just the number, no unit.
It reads 0.898
